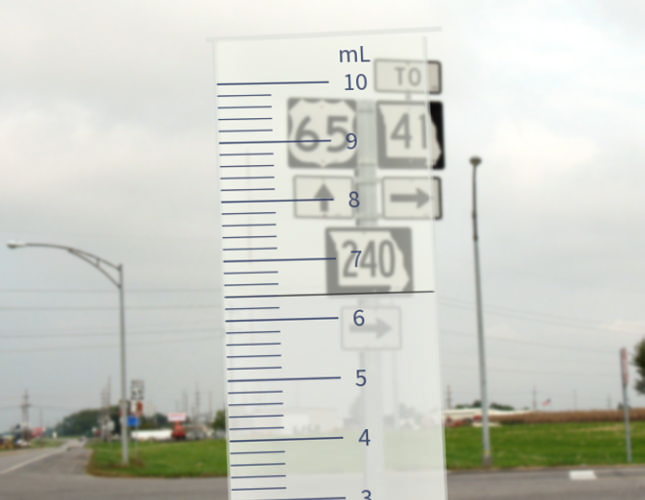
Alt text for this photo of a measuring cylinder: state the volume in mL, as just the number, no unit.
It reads 6.4
